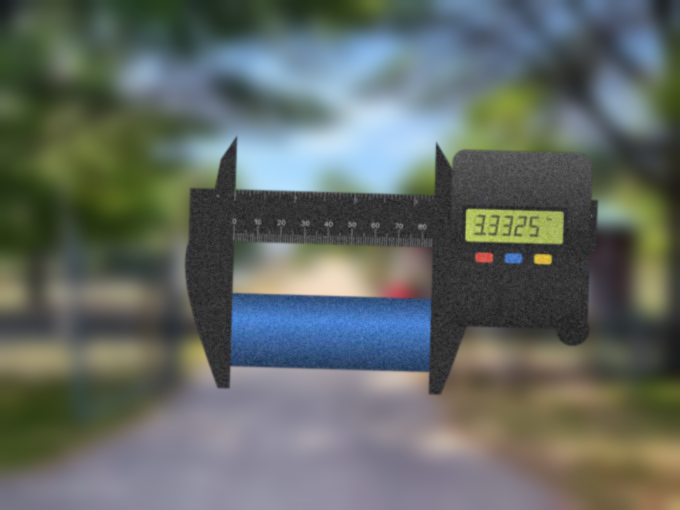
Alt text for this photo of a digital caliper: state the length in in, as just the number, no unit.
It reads 3.3325
